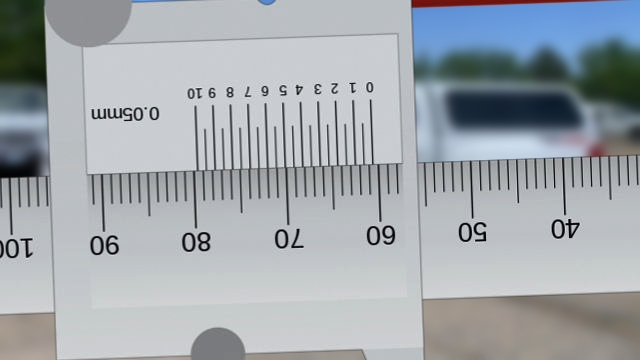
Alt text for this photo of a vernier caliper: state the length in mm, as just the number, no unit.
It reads 60.6
